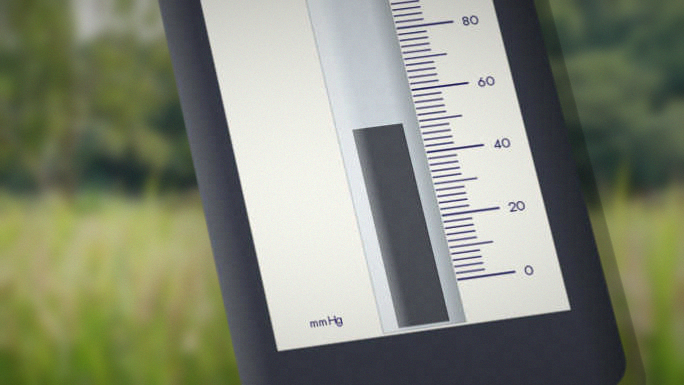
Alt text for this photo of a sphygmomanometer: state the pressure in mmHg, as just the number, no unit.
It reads 50
